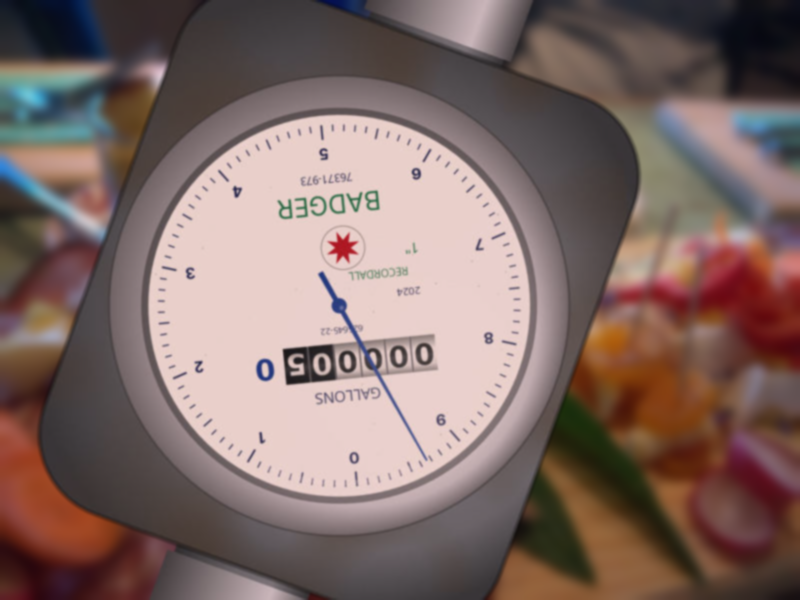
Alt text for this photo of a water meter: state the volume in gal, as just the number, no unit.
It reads 49.3
